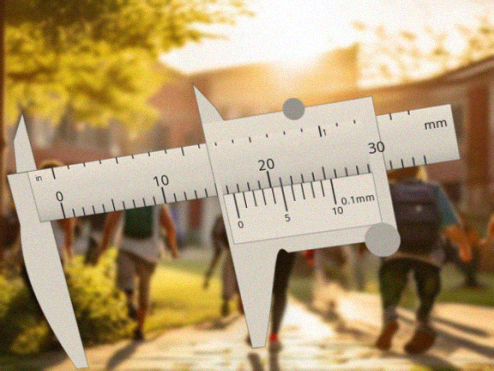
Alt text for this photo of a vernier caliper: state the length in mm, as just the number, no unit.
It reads 16.5
